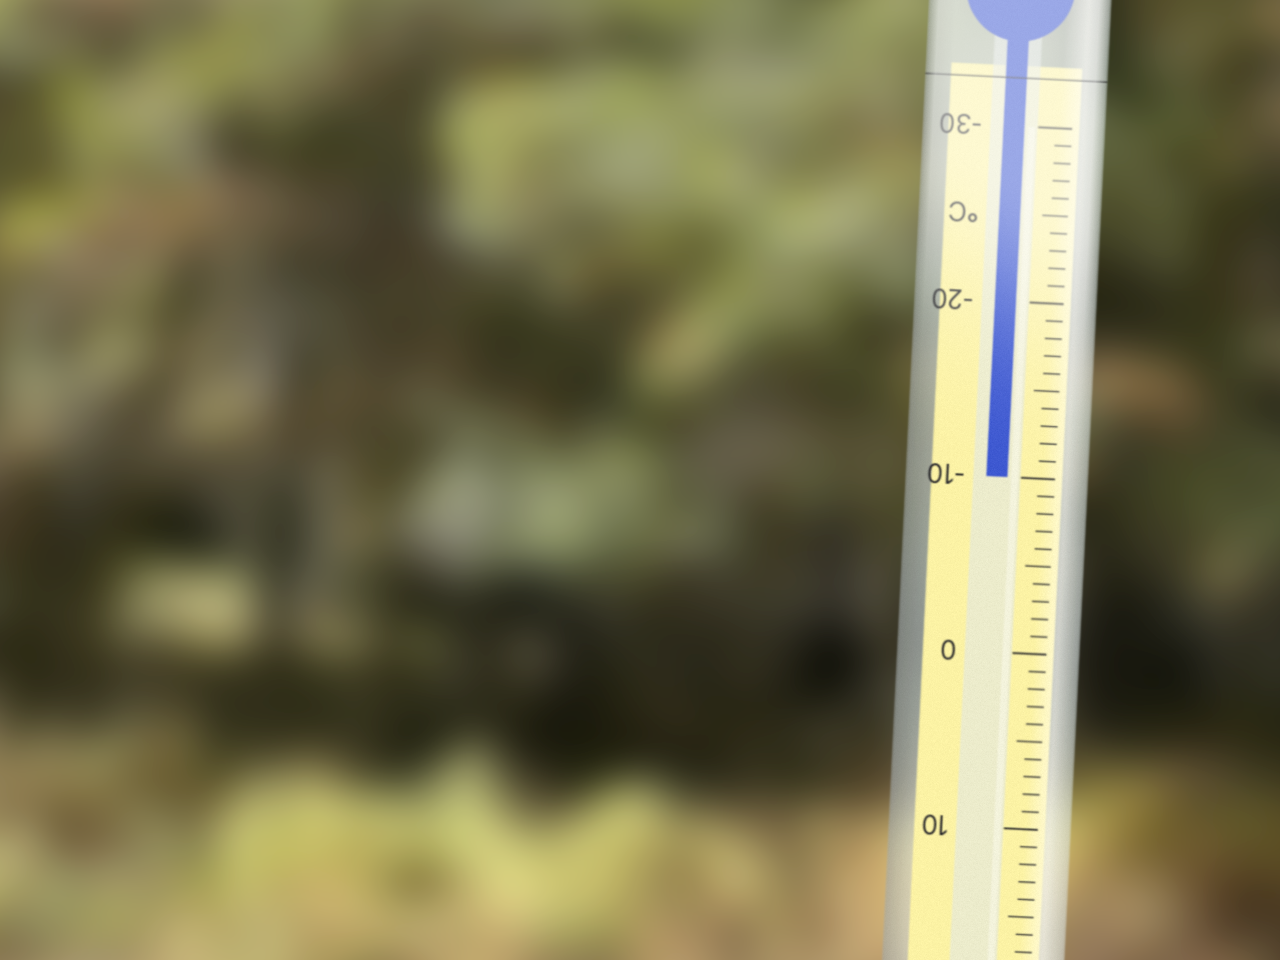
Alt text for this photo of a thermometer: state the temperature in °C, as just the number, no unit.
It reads -10
